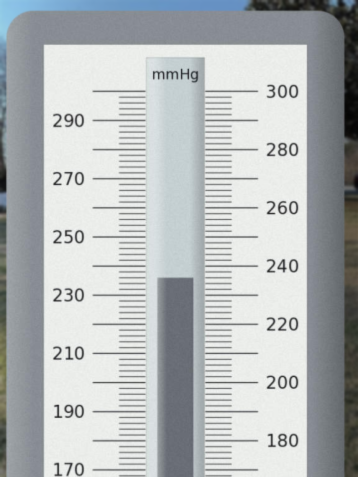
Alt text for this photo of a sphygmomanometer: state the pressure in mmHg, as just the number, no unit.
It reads 236
